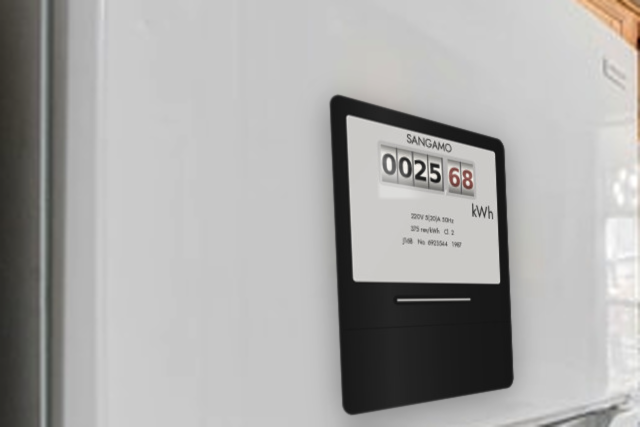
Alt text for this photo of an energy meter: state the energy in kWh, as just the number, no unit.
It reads 25.68
